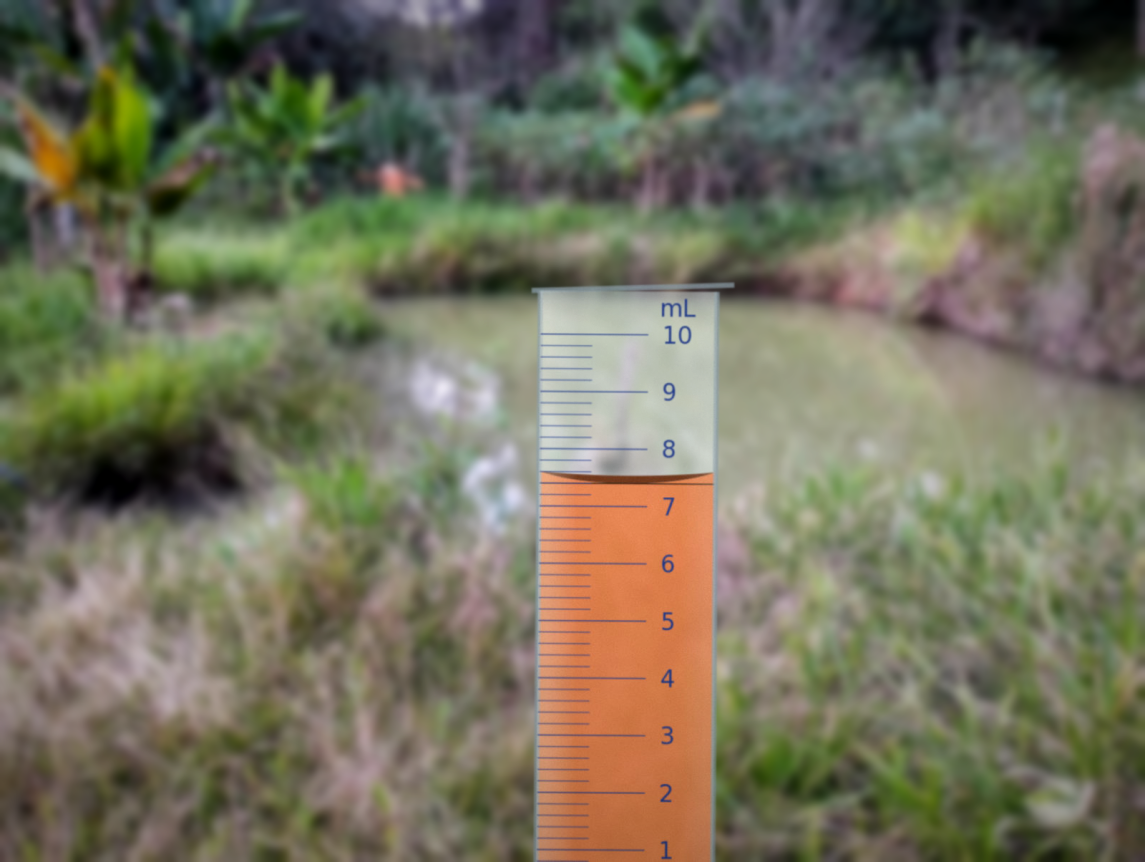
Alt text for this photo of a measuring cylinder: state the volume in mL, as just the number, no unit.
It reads 7.4
